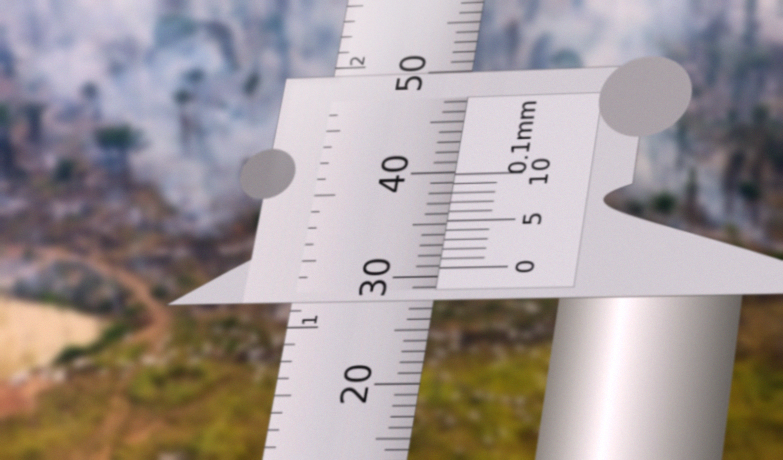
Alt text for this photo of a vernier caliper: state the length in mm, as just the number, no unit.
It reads 30.8
